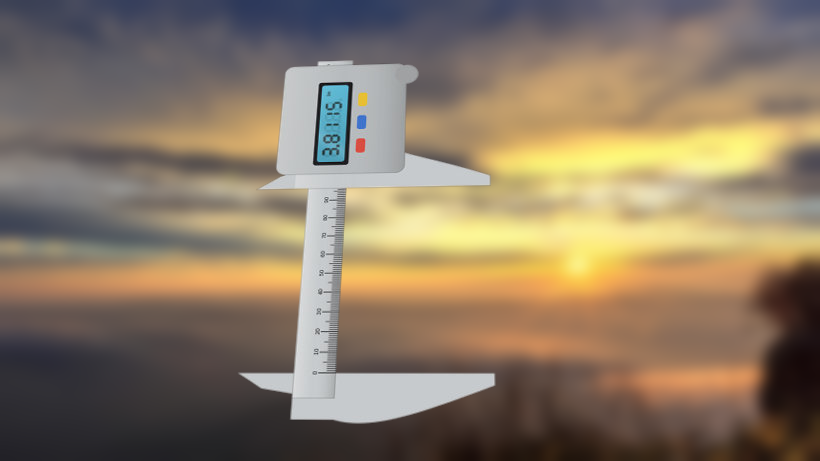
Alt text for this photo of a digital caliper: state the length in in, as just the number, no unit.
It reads 3.8115
